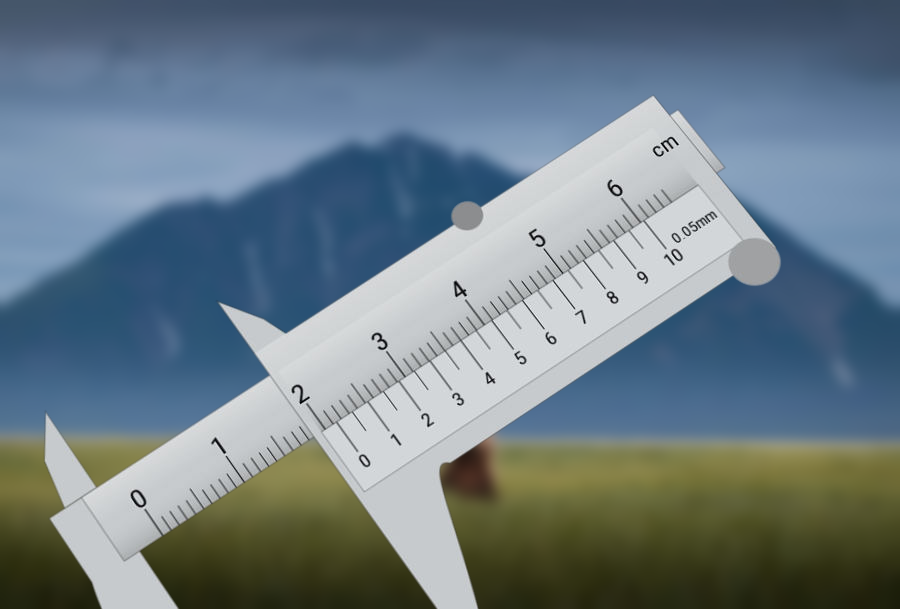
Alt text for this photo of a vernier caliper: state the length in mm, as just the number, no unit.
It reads 21.4
